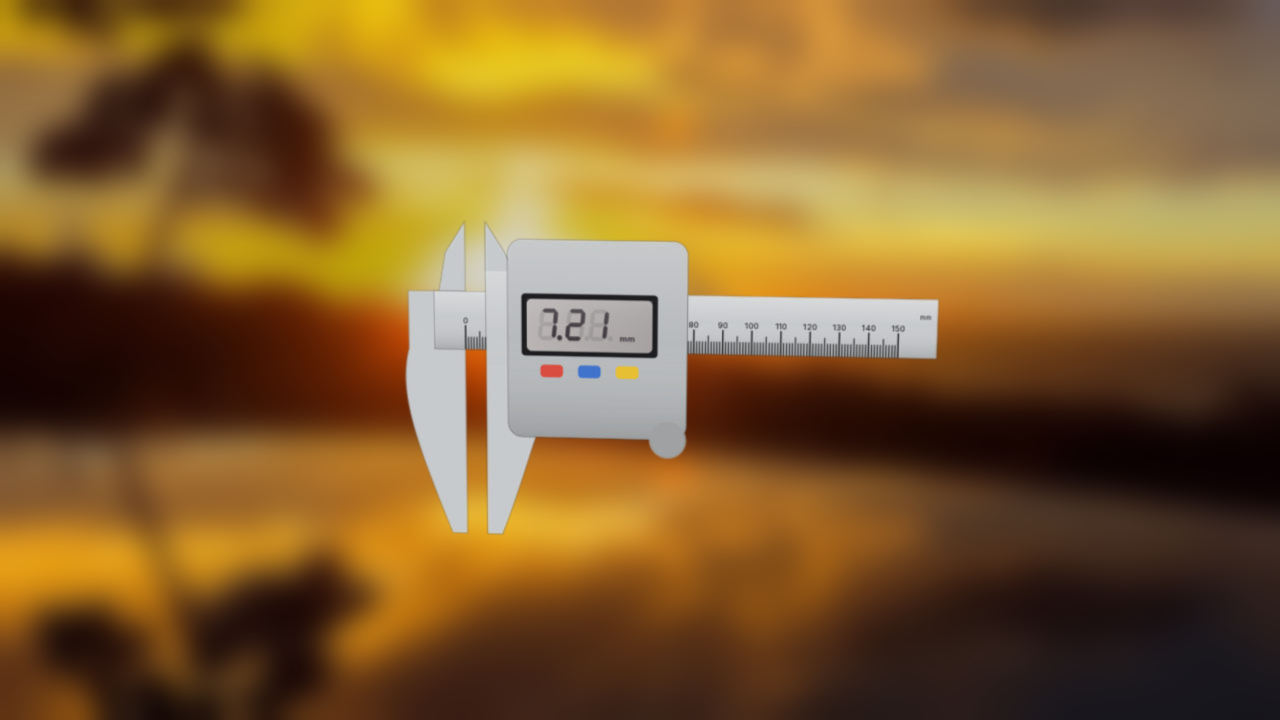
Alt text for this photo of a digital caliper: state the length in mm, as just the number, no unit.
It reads 7.21
